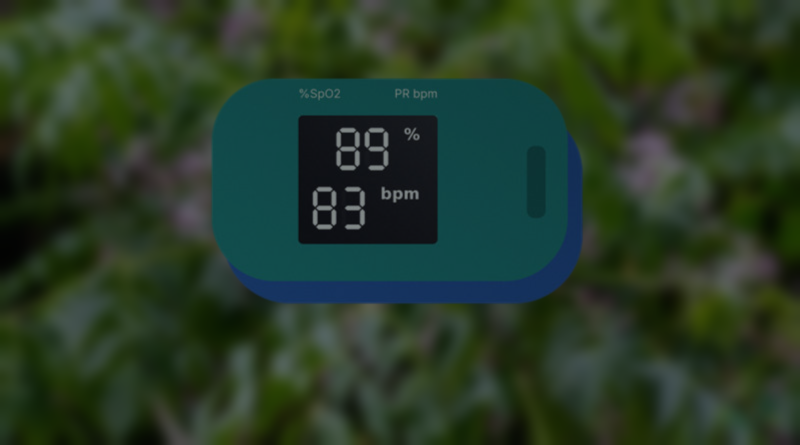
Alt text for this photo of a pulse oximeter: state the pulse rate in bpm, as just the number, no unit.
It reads 83
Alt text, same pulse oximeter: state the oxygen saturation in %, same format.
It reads 89
